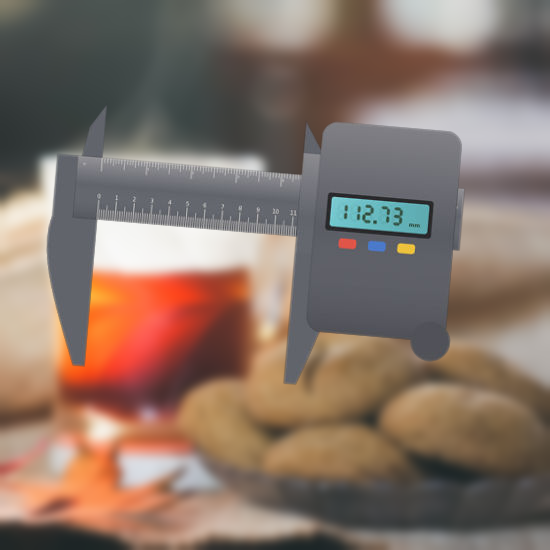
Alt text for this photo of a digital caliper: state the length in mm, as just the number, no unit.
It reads 112.73
